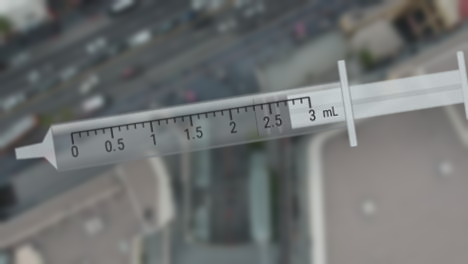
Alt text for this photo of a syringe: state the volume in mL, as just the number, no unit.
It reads 2.3
